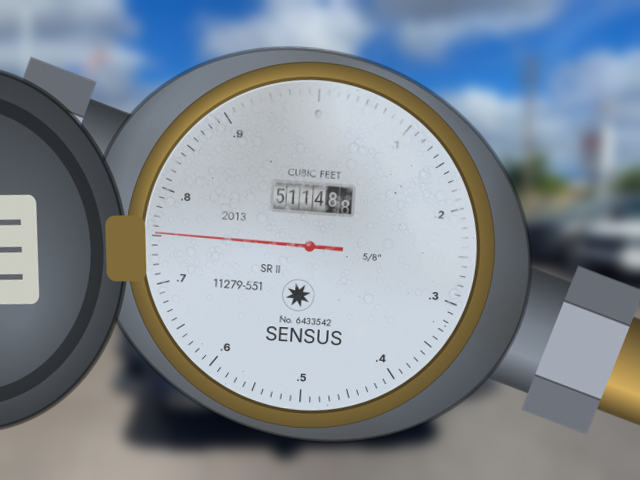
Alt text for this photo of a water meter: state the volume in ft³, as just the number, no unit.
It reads 511487.75
